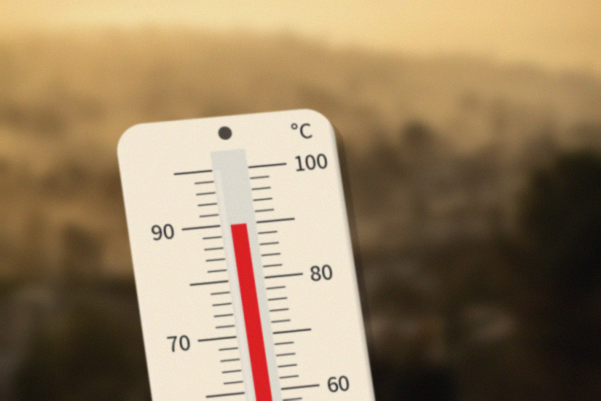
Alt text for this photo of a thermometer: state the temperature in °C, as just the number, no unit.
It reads 90
